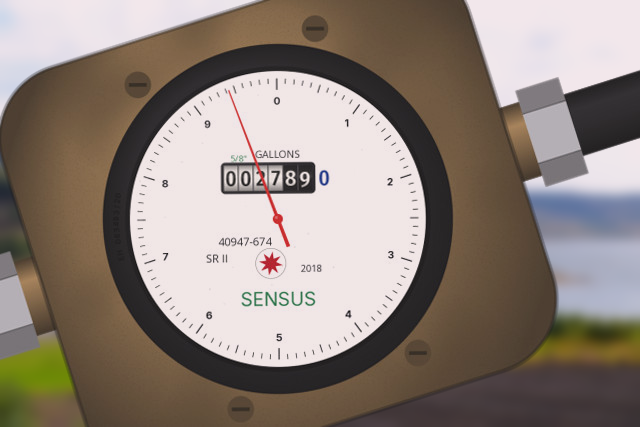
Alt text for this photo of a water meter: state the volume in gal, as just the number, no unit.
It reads 27889.4
